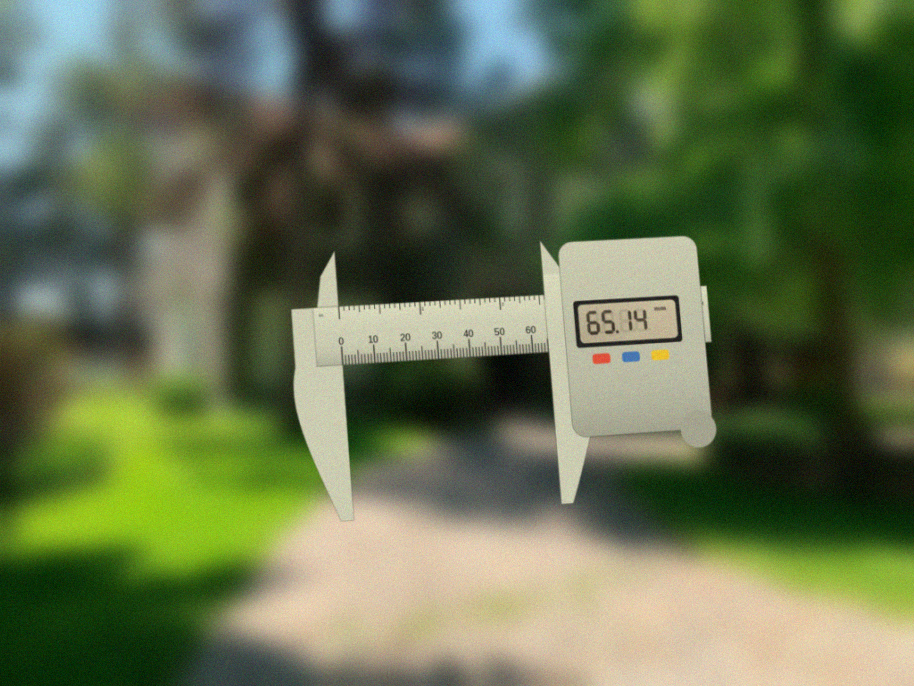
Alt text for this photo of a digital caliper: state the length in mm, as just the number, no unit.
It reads 65.14
